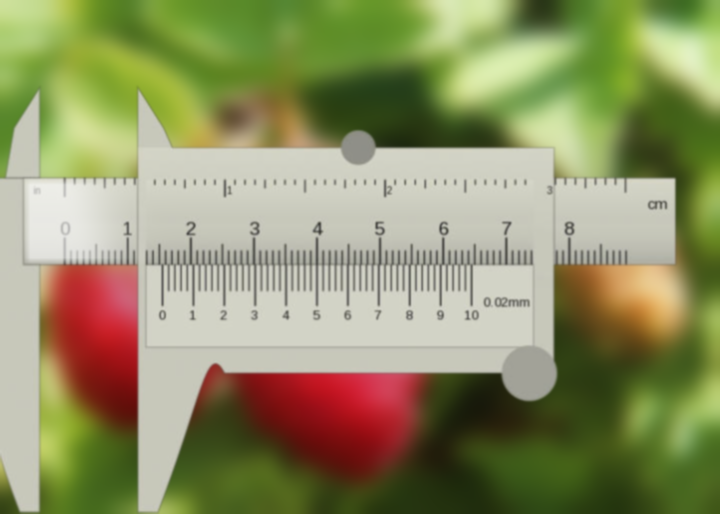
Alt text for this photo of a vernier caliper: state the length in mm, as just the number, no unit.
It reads 15.5
